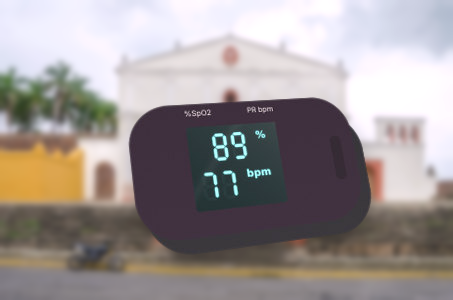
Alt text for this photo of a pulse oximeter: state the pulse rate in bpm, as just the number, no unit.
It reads 77
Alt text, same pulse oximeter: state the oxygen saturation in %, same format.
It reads 89
